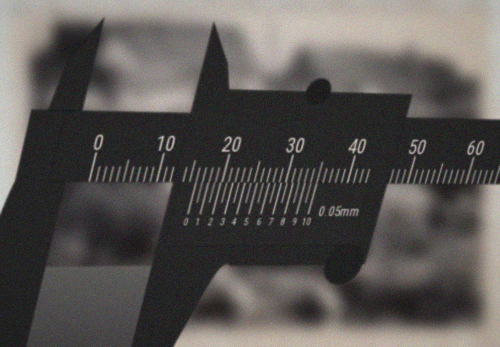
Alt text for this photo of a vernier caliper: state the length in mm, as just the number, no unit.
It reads 16.0
